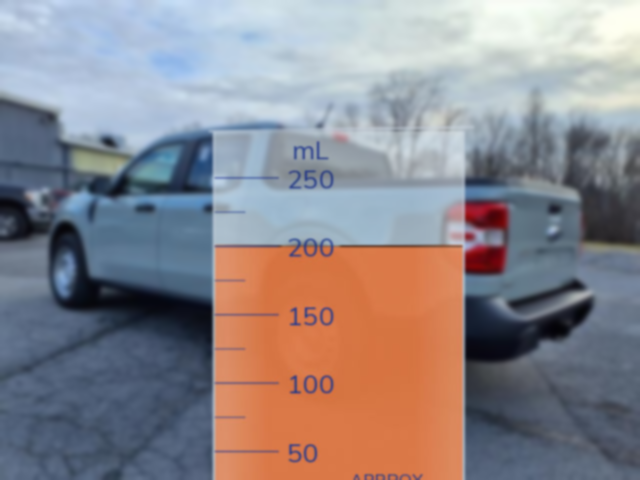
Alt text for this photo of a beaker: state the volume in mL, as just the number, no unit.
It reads 200
